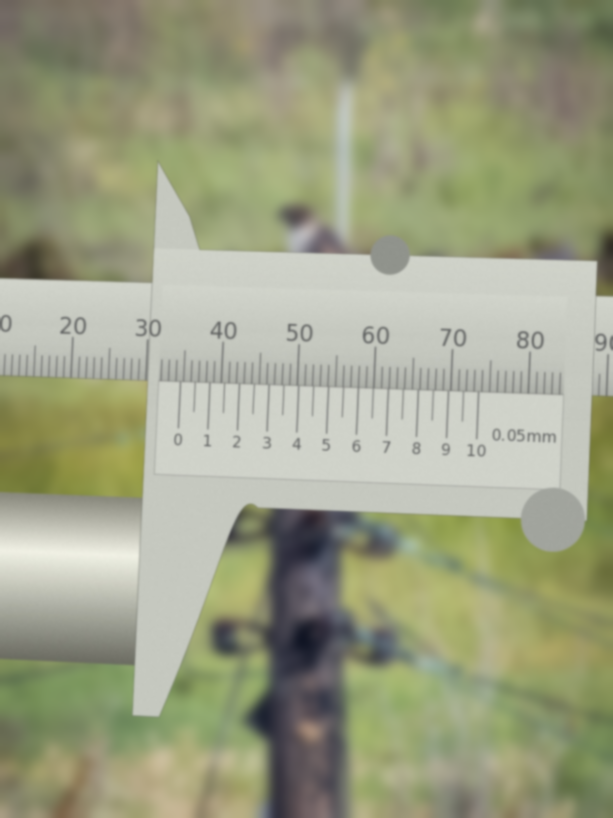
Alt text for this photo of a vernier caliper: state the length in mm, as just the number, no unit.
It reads 34.6
